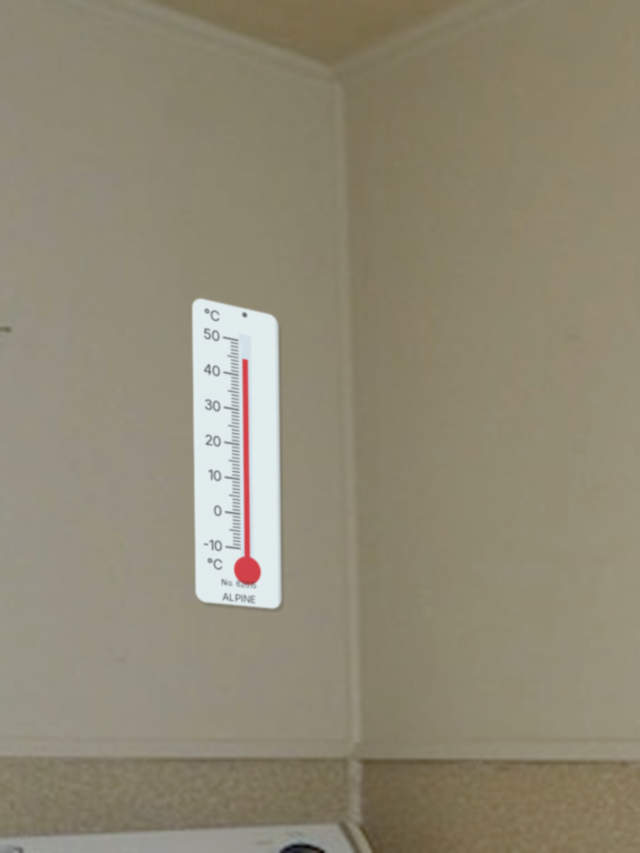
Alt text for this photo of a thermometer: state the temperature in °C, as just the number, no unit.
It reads 45
